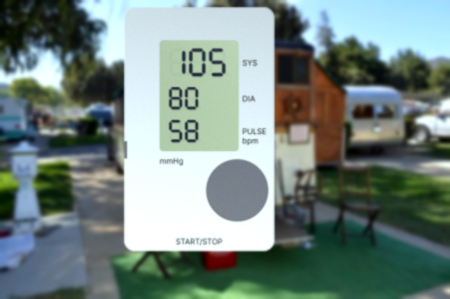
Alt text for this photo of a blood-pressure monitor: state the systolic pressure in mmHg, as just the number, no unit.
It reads 105
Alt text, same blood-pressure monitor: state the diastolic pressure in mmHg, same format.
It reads 80
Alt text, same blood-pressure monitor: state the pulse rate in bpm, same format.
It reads 58
